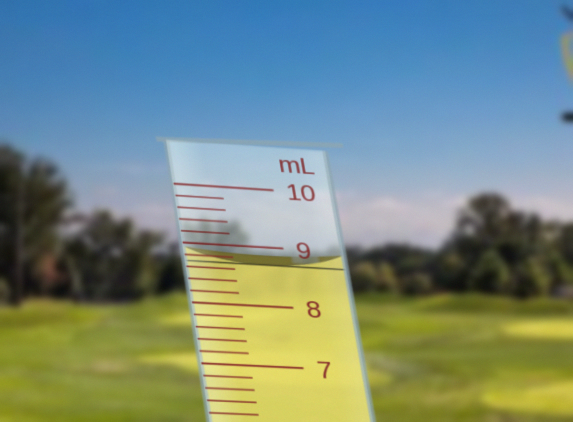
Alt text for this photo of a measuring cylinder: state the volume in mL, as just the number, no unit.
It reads 8.7
